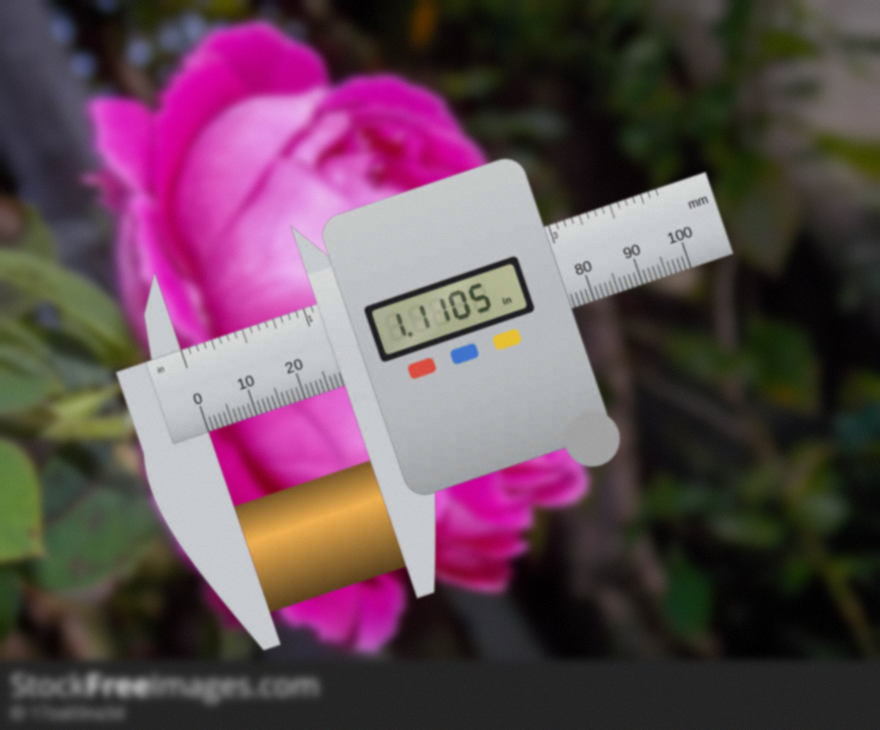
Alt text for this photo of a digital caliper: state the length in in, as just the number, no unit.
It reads 1.1105
